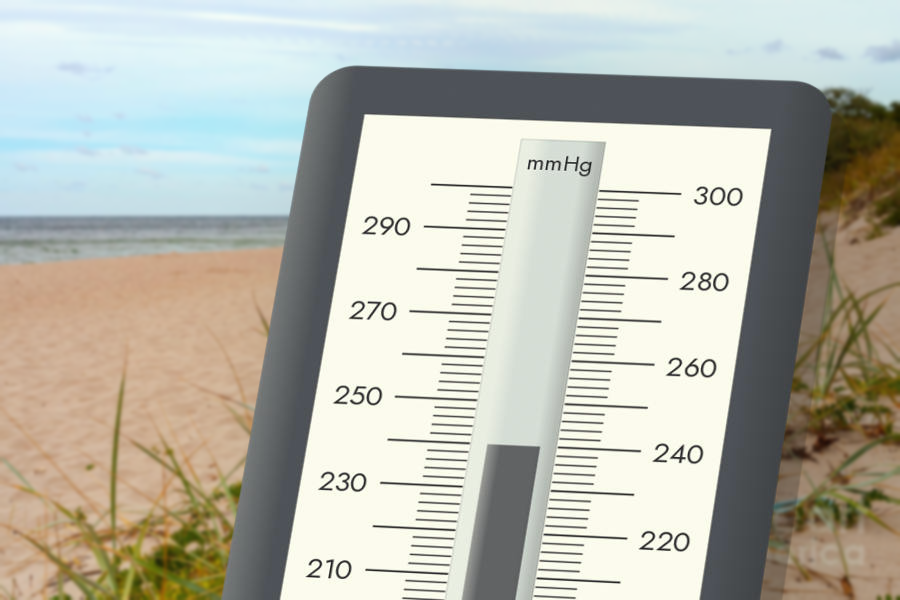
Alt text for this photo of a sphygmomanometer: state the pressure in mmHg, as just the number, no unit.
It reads 240
